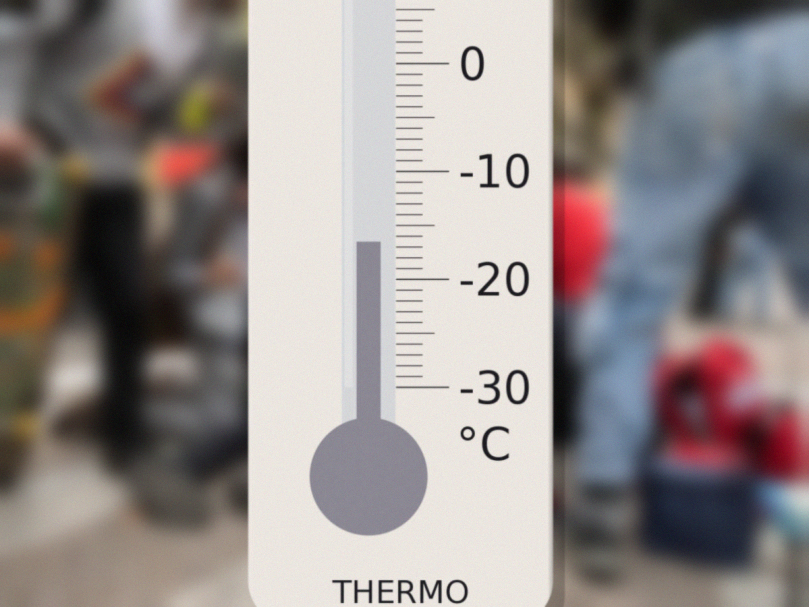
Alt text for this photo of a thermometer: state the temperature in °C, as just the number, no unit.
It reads -16.5
